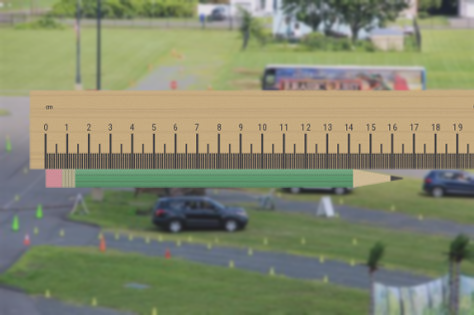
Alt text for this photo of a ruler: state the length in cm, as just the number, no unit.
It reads 16.5
